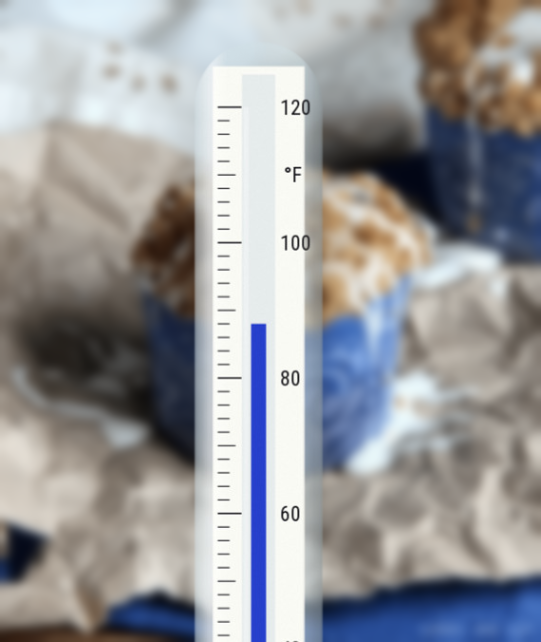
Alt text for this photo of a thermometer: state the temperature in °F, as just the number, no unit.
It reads 88
